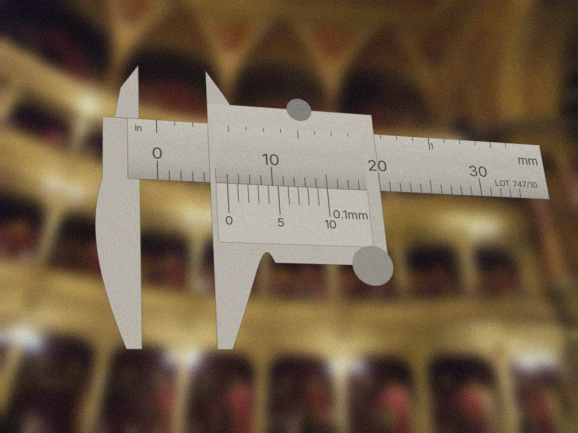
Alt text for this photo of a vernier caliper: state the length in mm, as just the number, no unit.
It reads 6.0
